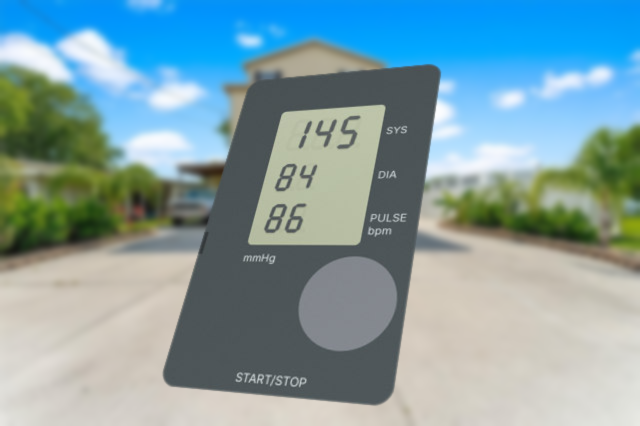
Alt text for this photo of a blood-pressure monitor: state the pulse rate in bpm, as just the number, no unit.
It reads 86
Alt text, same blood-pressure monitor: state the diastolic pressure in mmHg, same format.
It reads 84
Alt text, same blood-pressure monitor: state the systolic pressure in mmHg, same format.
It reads 145
